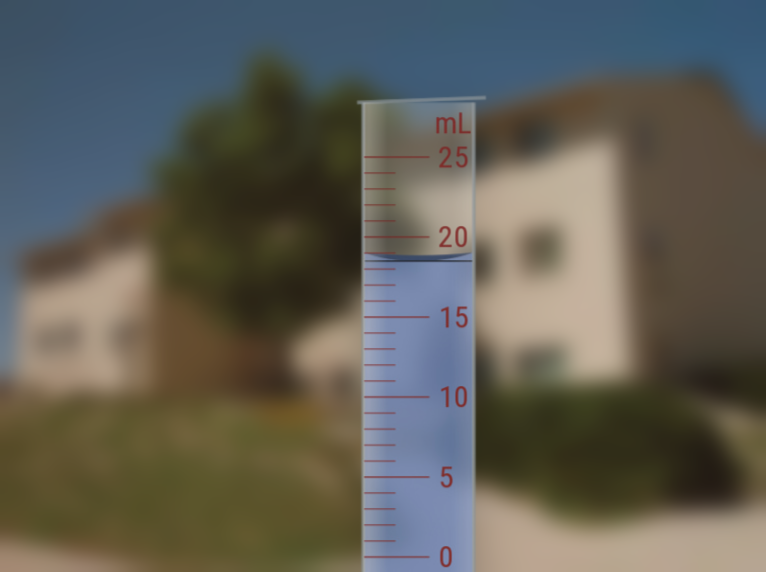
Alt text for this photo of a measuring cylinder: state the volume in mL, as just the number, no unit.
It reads 18.5
